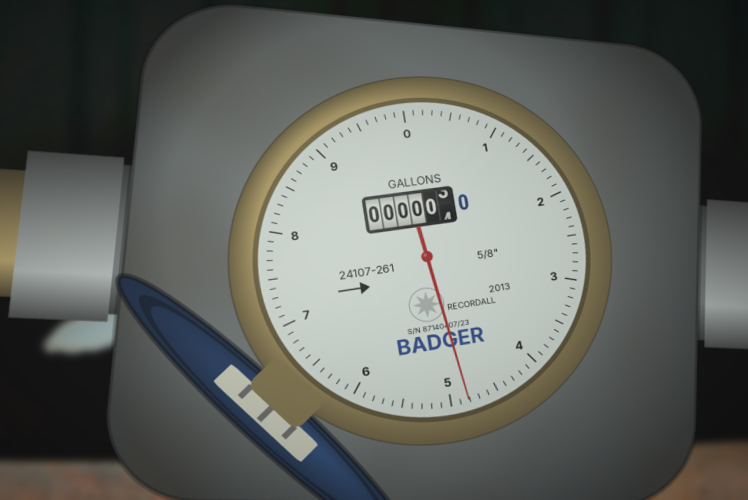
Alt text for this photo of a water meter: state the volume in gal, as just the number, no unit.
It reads 34.8
